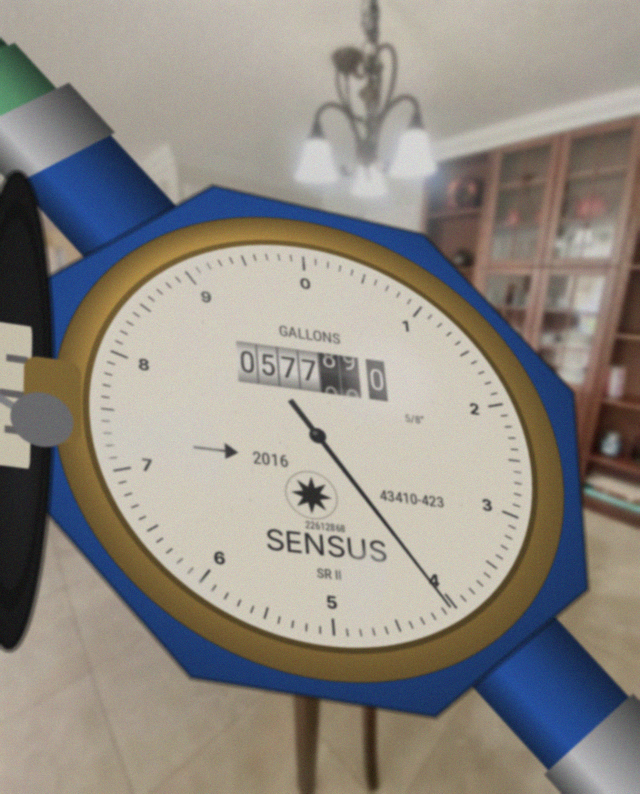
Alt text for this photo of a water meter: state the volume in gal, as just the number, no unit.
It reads 577894.0
